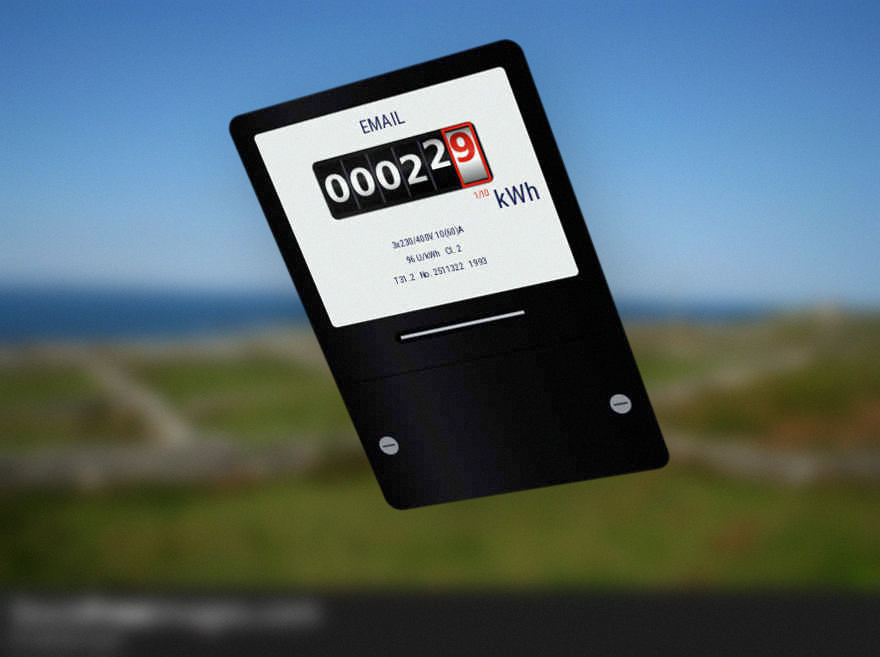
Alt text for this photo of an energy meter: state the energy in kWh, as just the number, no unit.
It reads 22.9
